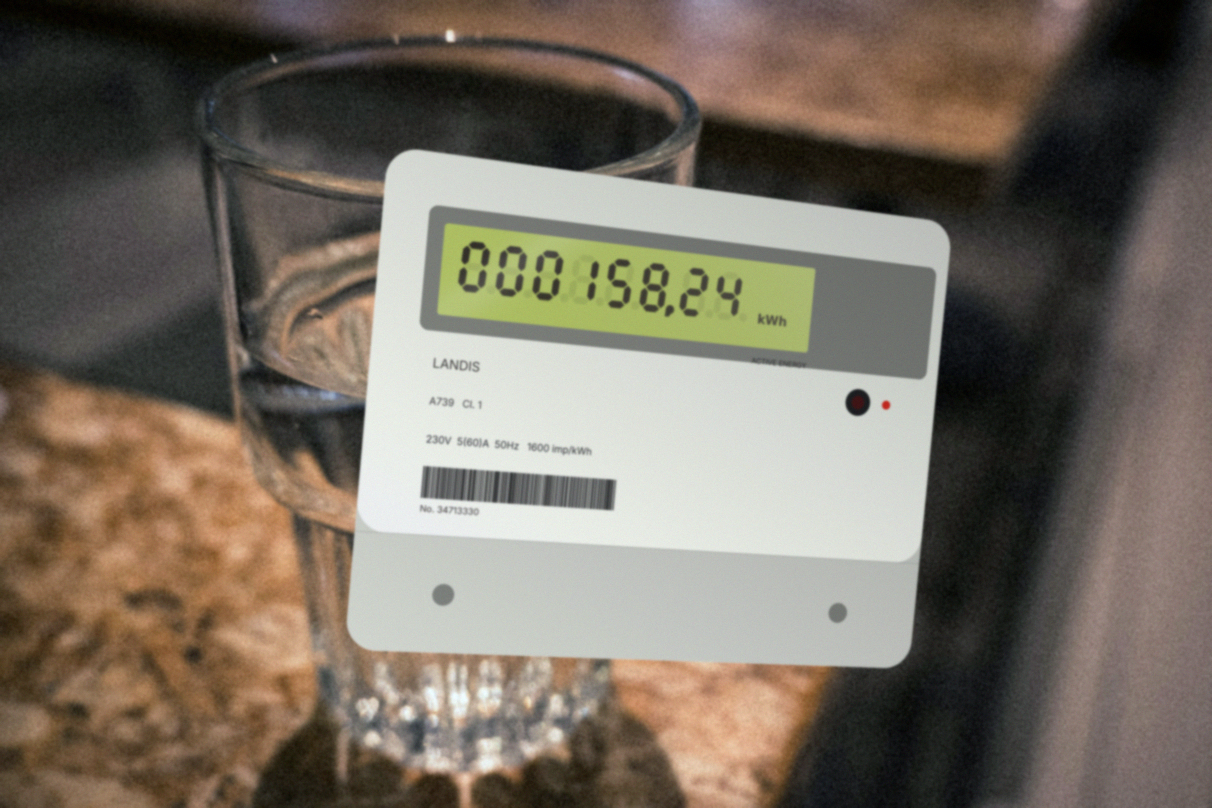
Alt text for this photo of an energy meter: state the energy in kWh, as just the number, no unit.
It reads 158.24
